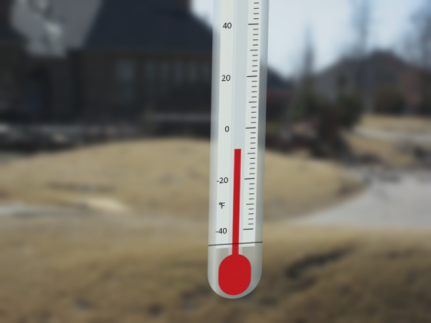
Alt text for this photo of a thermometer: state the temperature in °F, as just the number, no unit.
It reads -8
